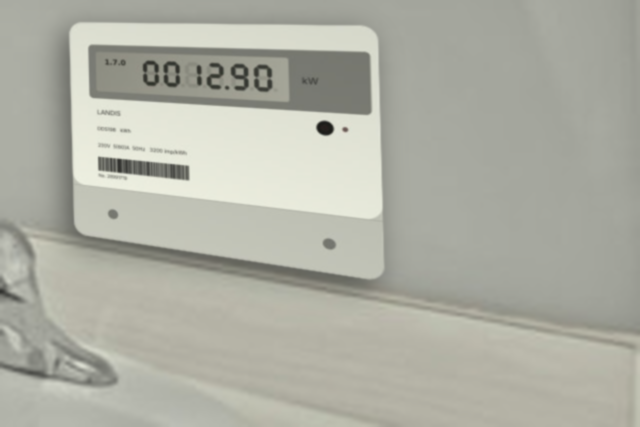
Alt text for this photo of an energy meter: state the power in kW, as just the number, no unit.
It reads 12.90
